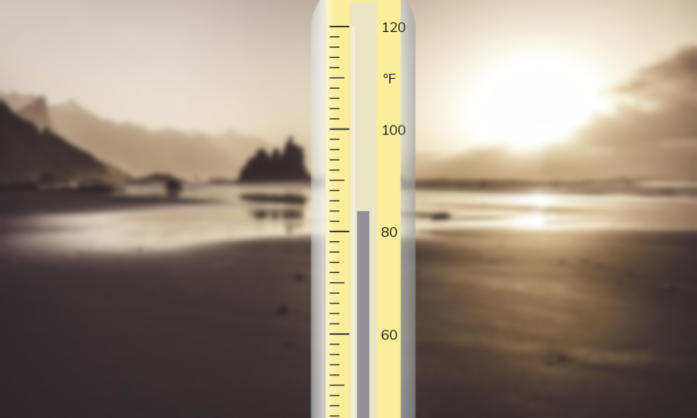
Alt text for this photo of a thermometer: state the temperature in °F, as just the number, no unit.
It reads 84
